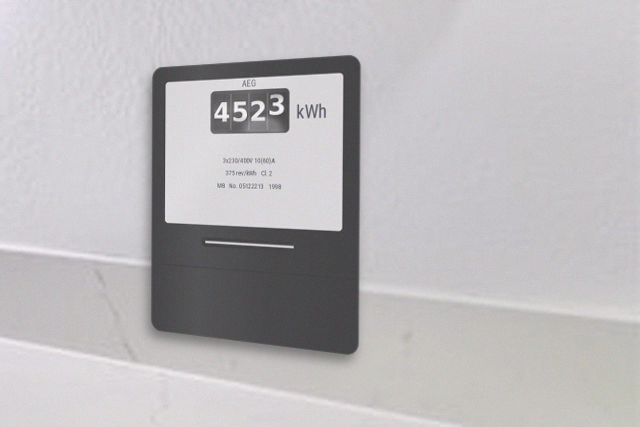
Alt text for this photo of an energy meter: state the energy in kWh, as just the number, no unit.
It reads 4523
